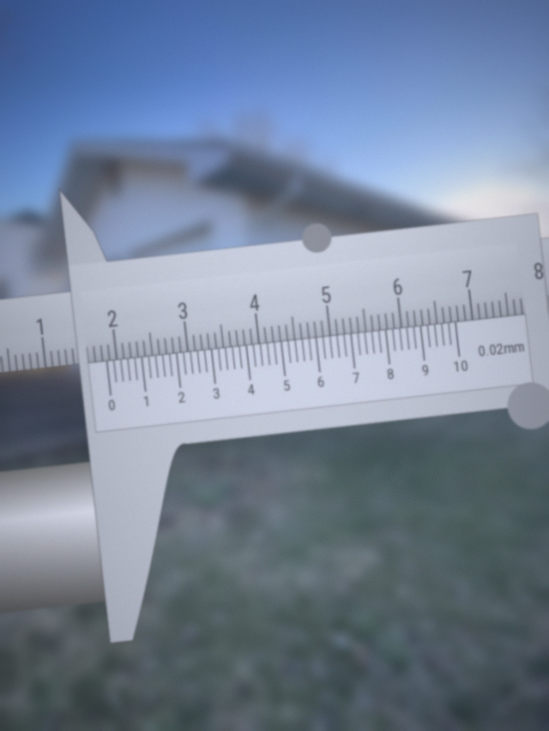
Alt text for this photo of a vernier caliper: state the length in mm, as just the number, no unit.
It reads 18.6
